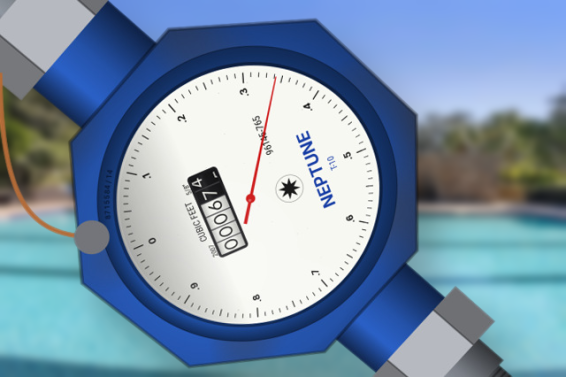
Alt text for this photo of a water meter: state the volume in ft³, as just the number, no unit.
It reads 674.34
